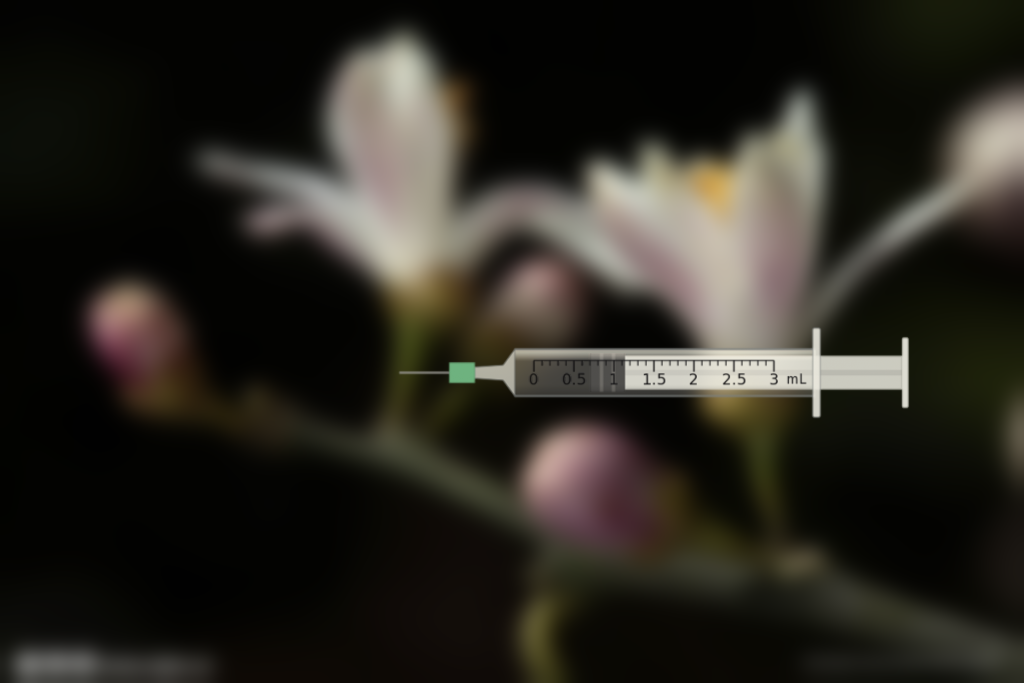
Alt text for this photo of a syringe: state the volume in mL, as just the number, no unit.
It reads 0.7
